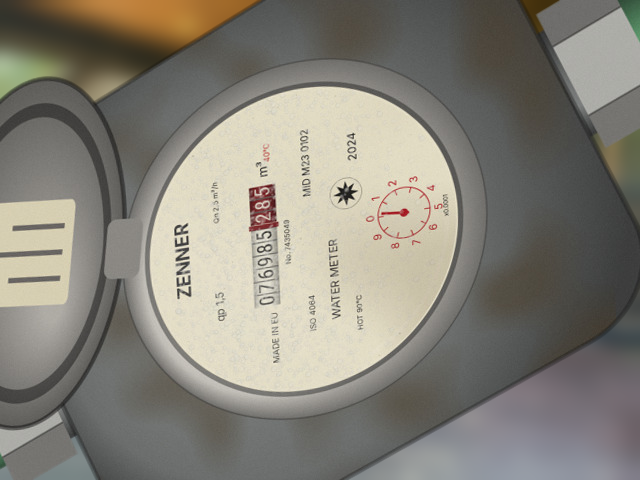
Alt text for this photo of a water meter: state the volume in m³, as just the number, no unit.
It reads 76985.2850
